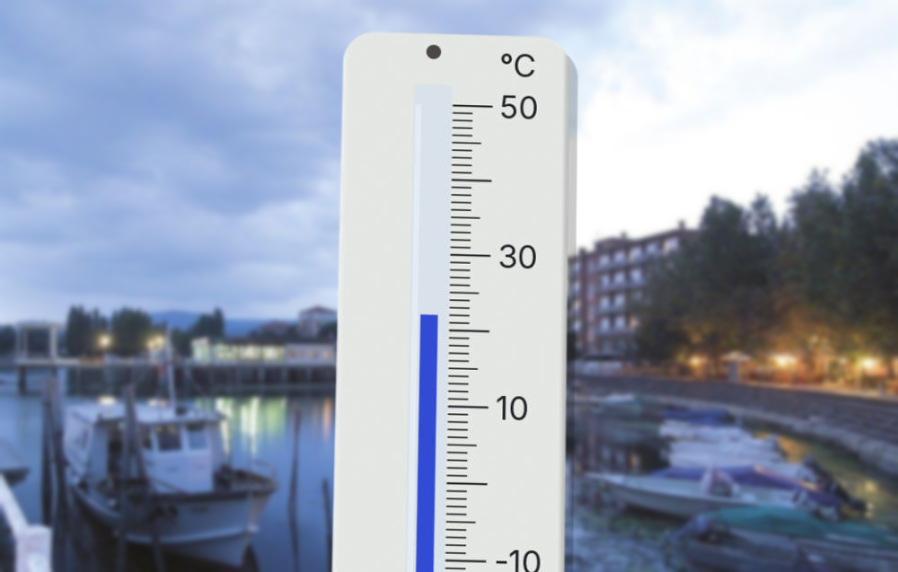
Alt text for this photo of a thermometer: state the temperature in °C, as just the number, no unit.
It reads 22
